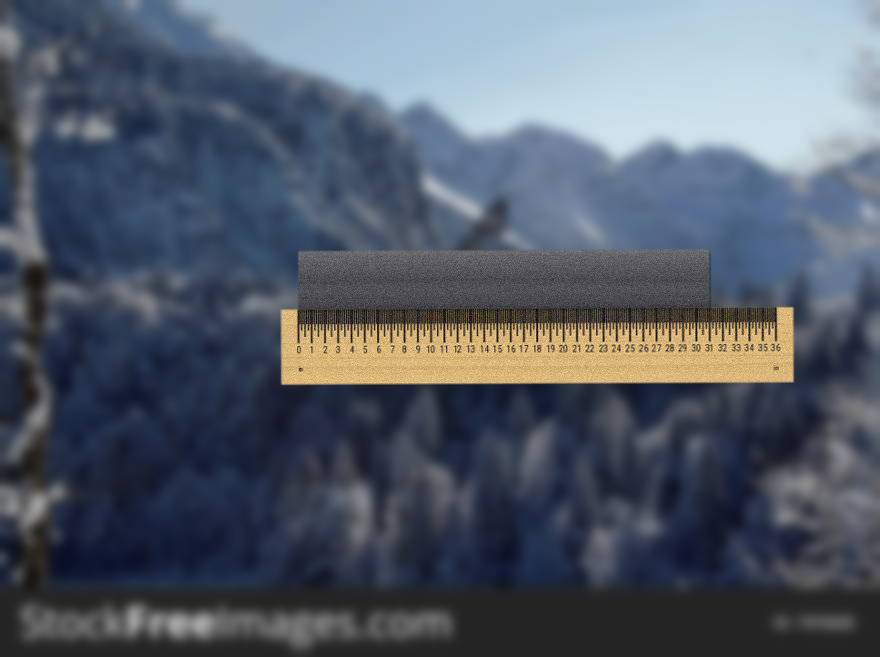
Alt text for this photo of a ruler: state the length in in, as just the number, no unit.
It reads 31
